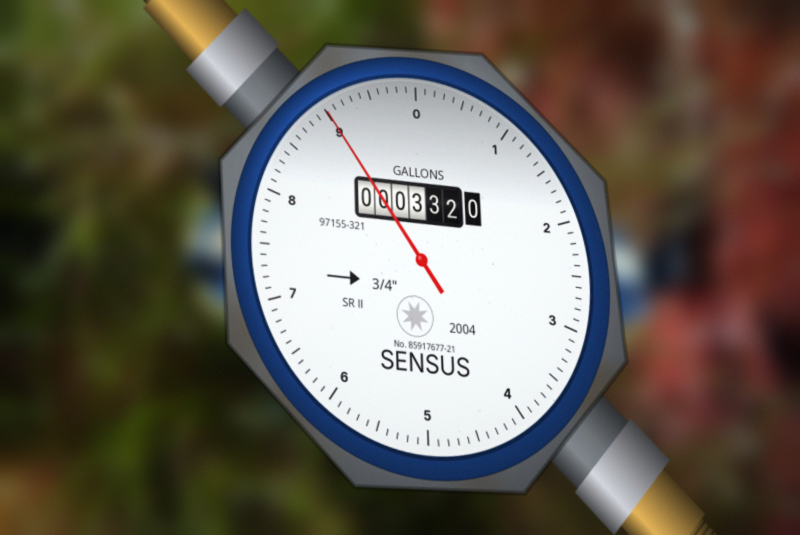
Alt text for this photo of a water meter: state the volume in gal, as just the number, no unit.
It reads 3319.0
